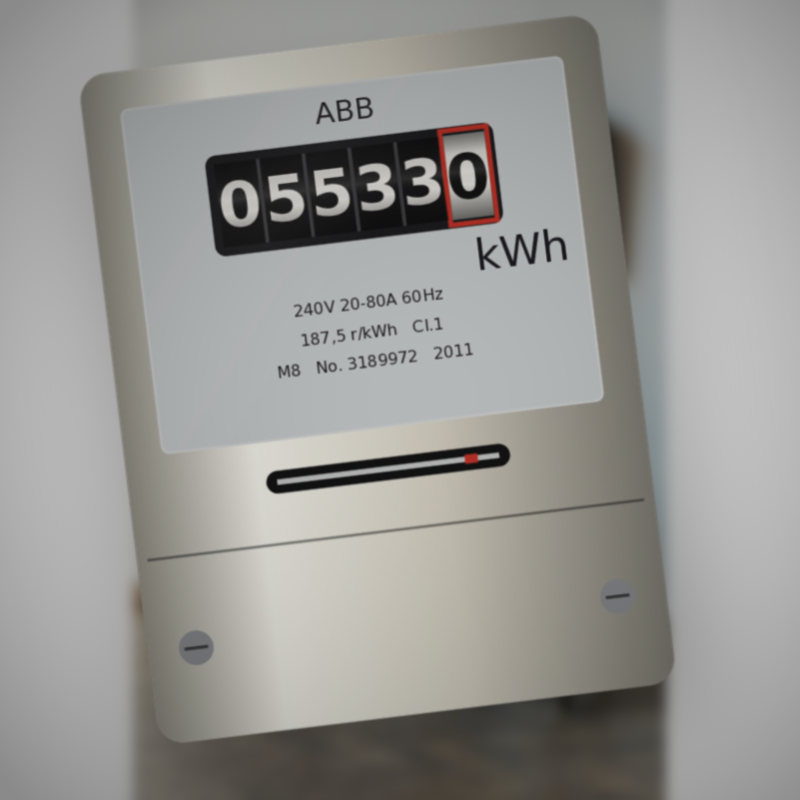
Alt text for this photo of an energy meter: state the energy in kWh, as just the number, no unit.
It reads 5533.0
